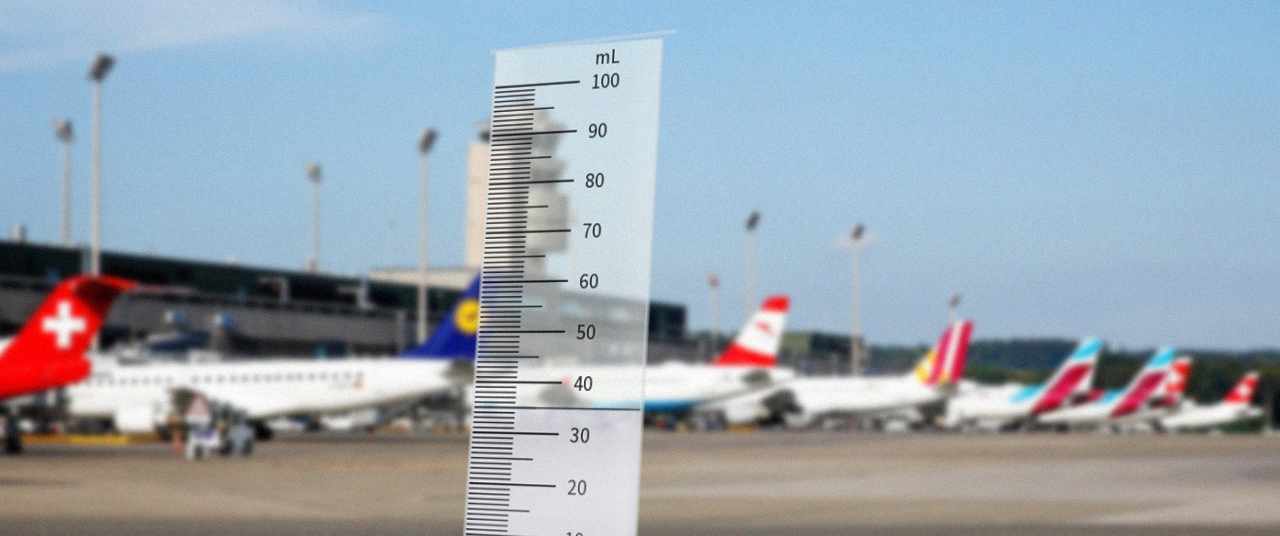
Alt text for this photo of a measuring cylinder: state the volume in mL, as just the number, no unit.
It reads 35
